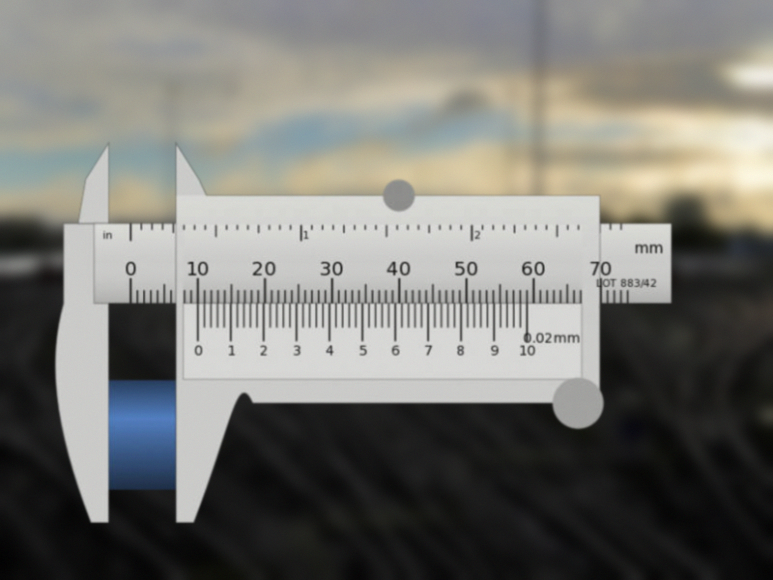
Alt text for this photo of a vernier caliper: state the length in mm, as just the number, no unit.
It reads 10.0
